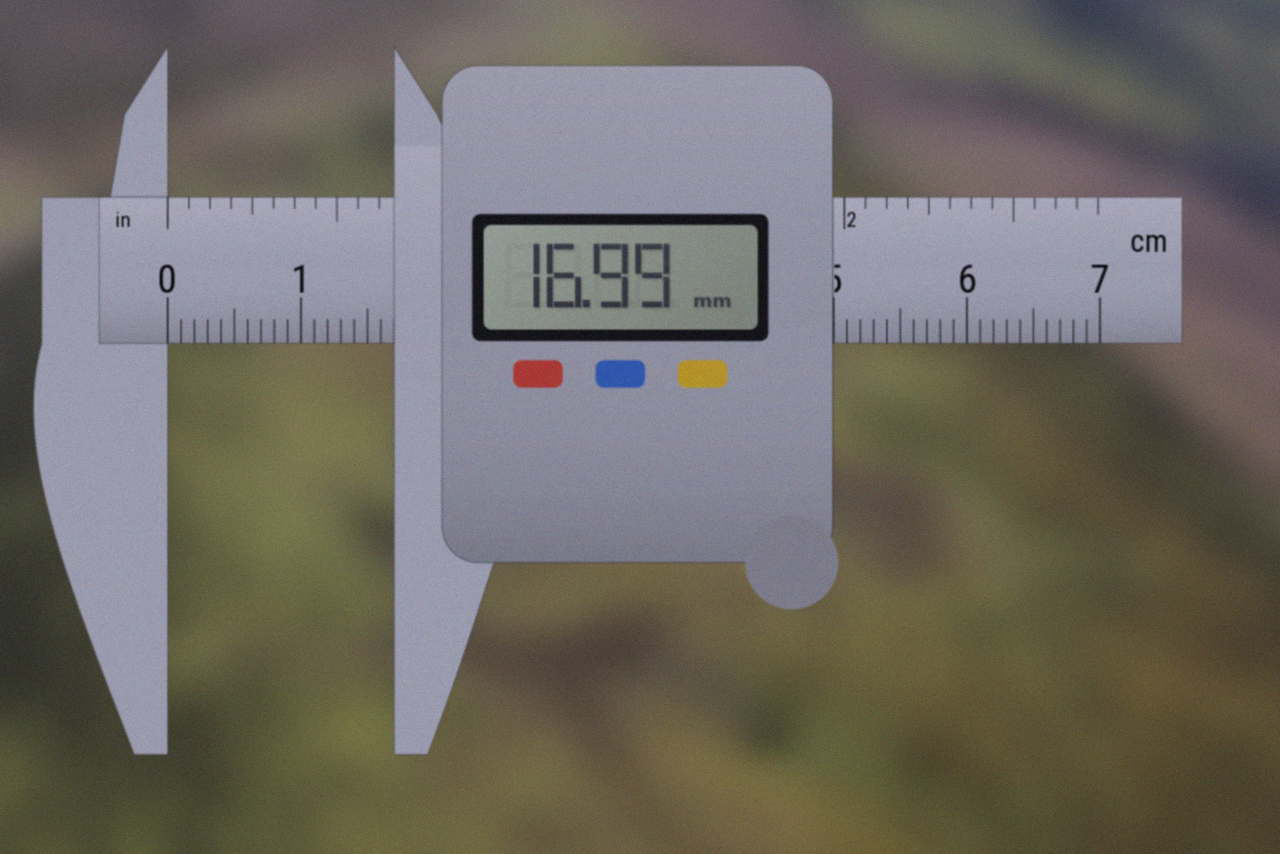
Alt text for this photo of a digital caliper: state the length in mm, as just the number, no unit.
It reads 16.99
